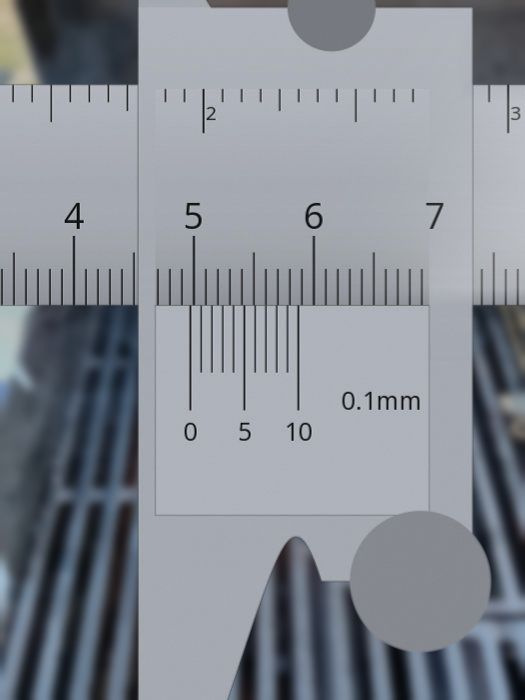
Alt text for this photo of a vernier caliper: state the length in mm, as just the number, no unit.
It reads 49.7
